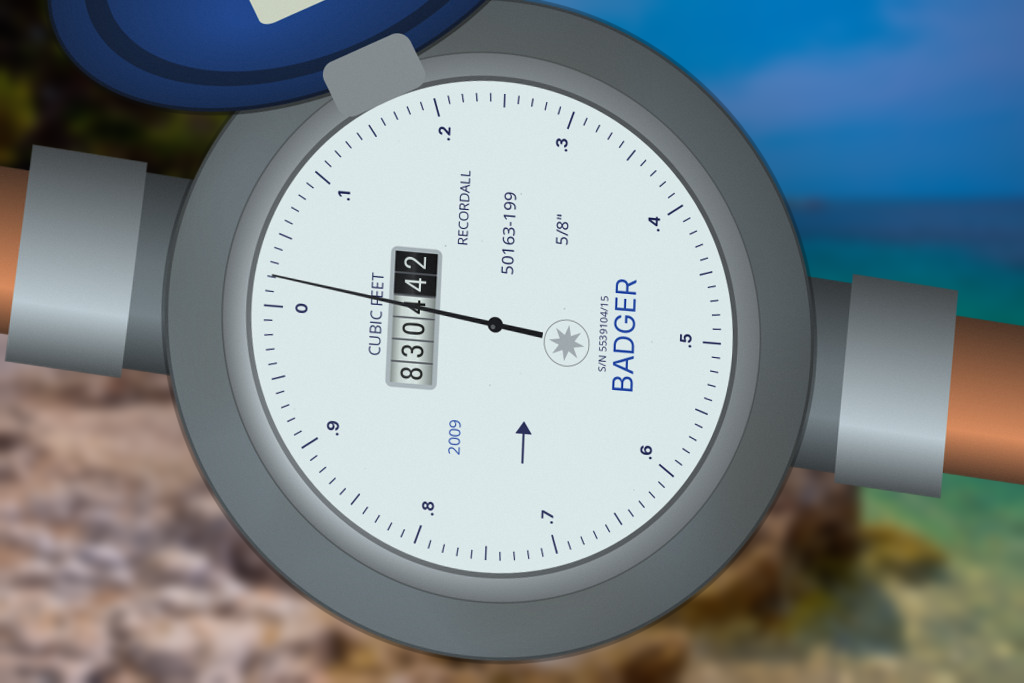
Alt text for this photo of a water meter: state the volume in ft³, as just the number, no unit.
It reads 830442.02
